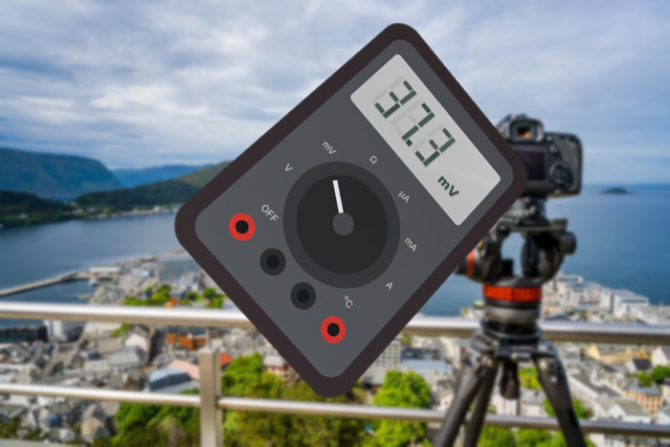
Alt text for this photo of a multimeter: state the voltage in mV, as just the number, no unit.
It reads 37.3
